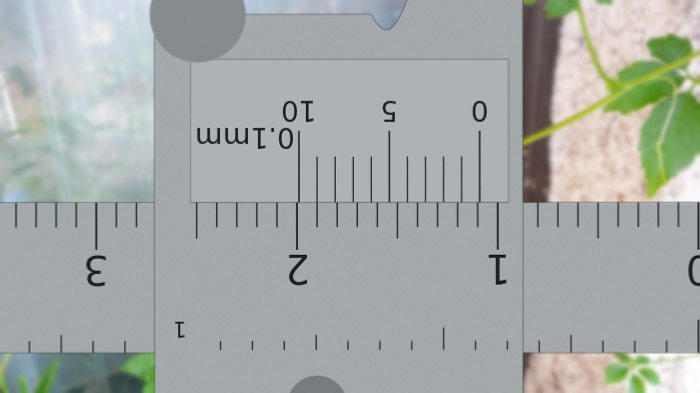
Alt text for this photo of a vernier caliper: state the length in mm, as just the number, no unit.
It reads 10.9
